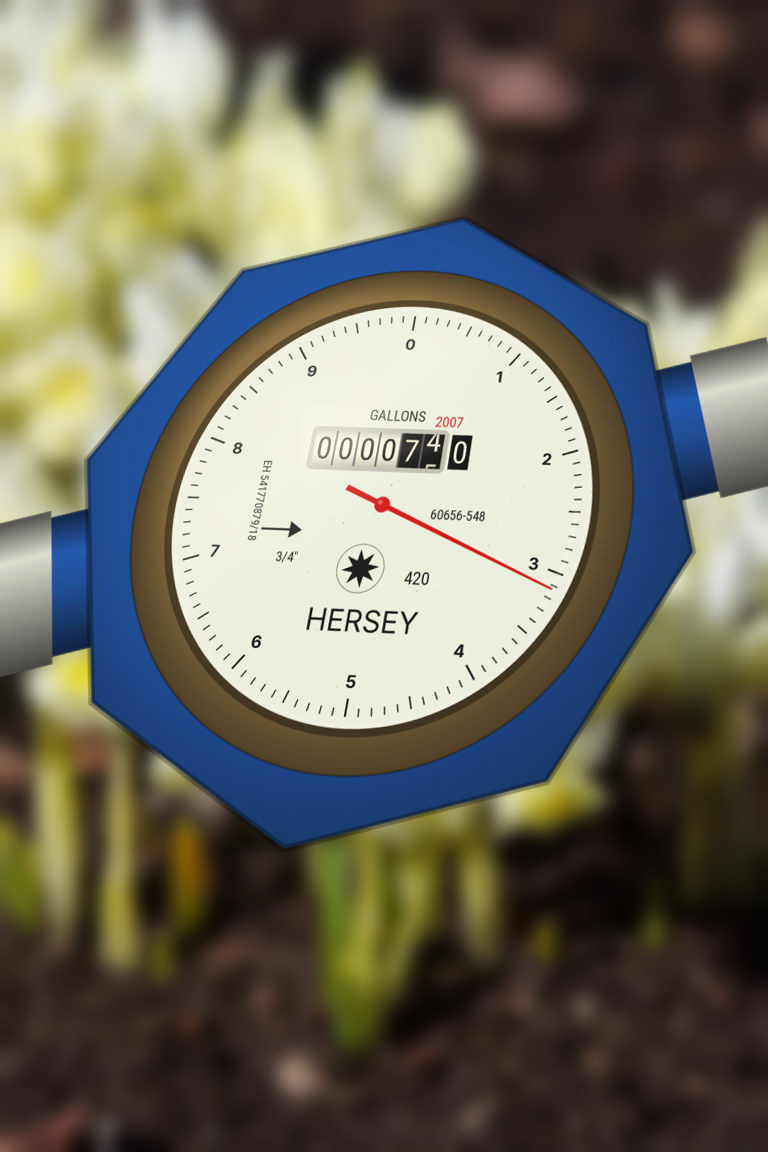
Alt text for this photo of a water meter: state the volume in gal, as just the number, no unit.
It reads 743.1
